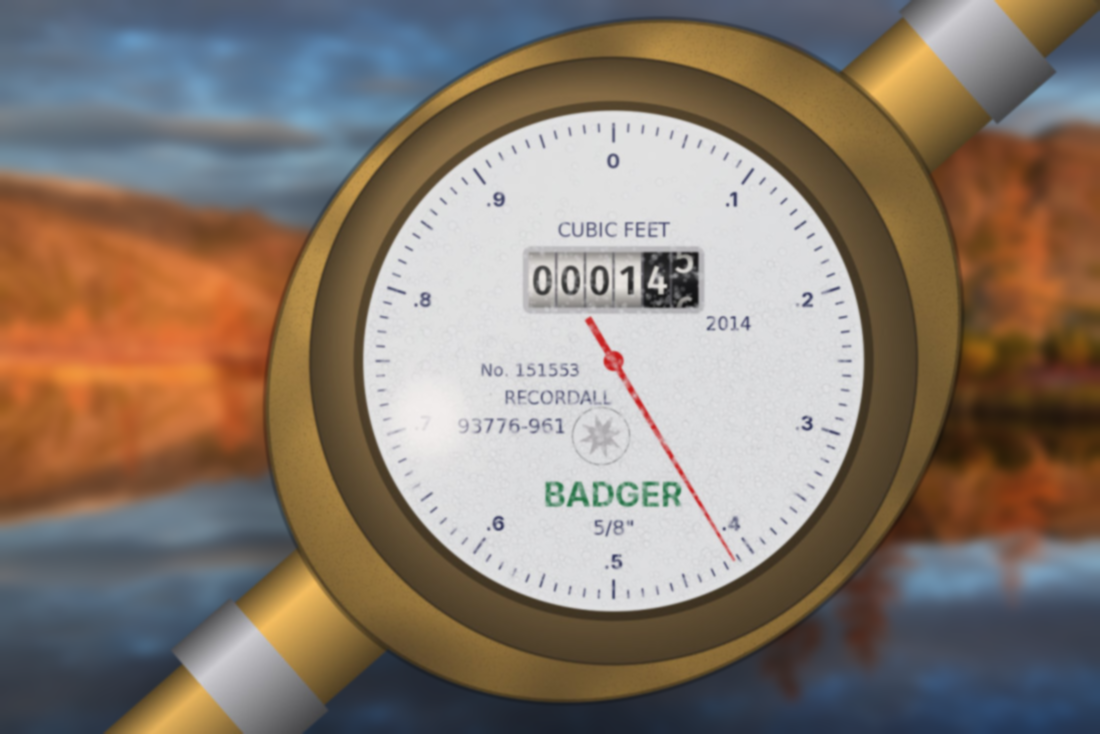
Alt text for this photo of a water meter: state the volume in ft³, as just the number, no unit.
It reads 145.41
